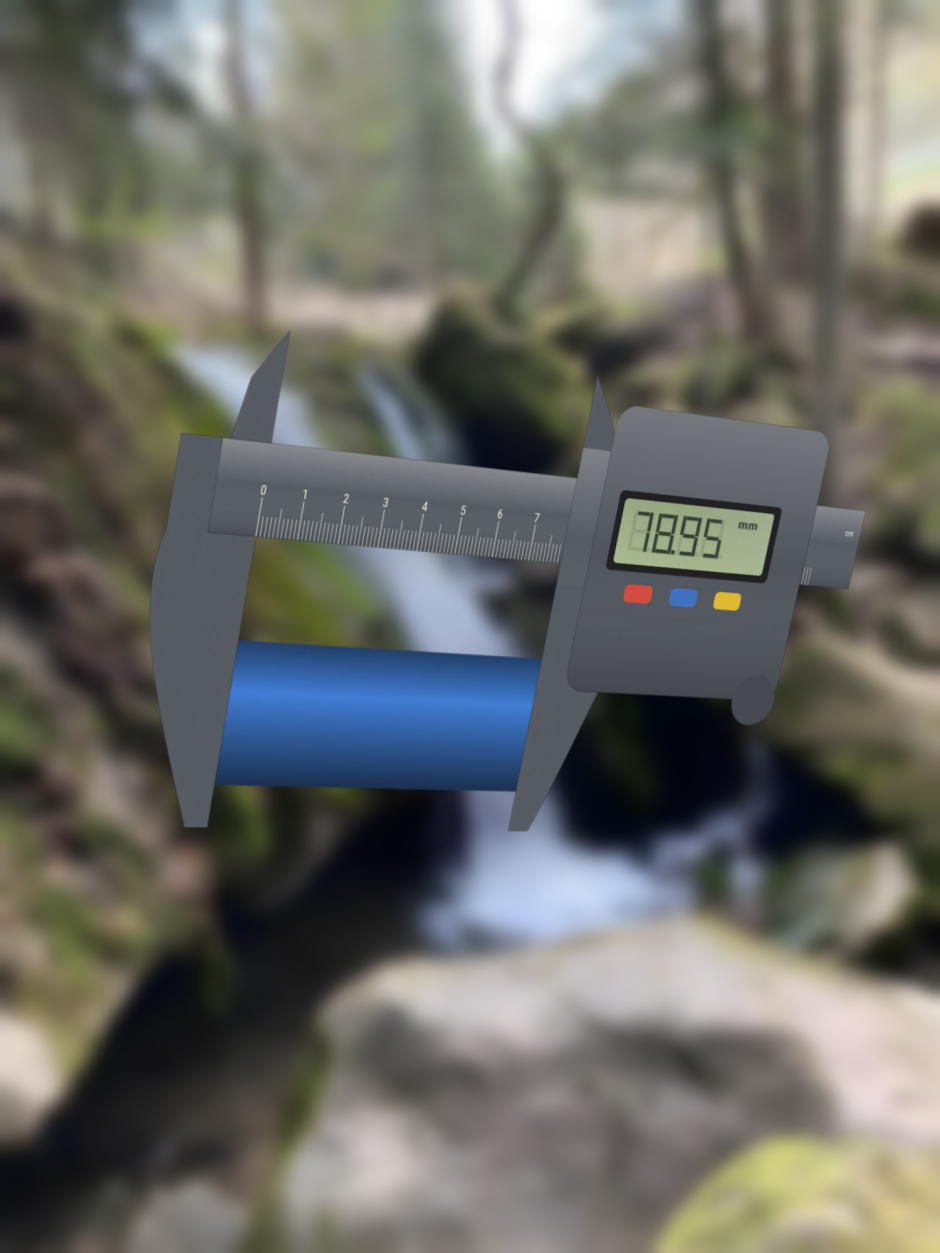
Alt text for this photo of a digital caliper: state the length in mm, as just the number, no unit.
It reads 78.95
